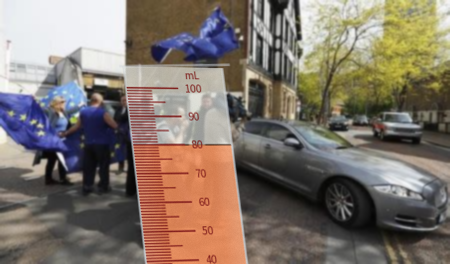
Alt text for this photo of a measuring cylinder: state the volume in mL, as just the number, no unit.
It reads 80
